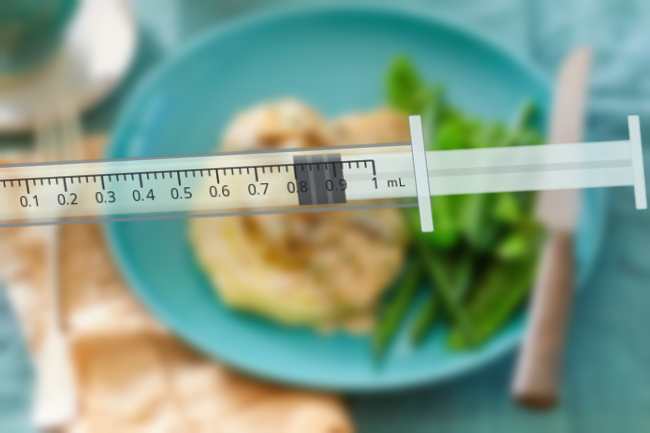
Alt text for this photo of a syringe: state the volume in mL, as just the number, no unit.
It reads 0.8
